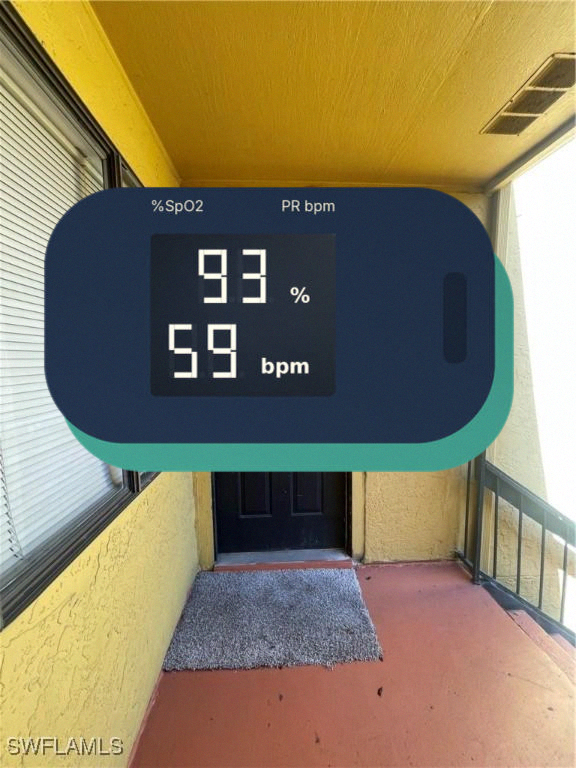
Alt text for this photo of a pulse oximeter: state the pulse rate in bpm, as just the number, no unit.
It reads 59
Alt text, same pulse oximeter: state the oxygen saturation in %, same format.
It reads 93
